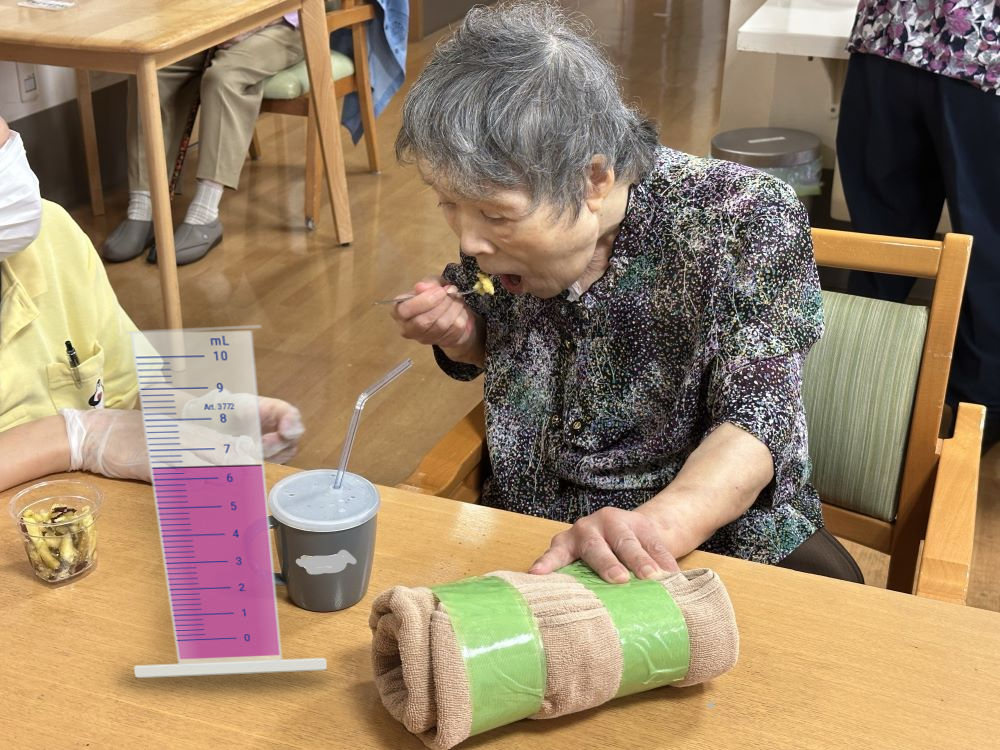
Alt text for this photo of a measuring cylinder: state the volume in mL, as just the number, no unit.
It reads 6.4
